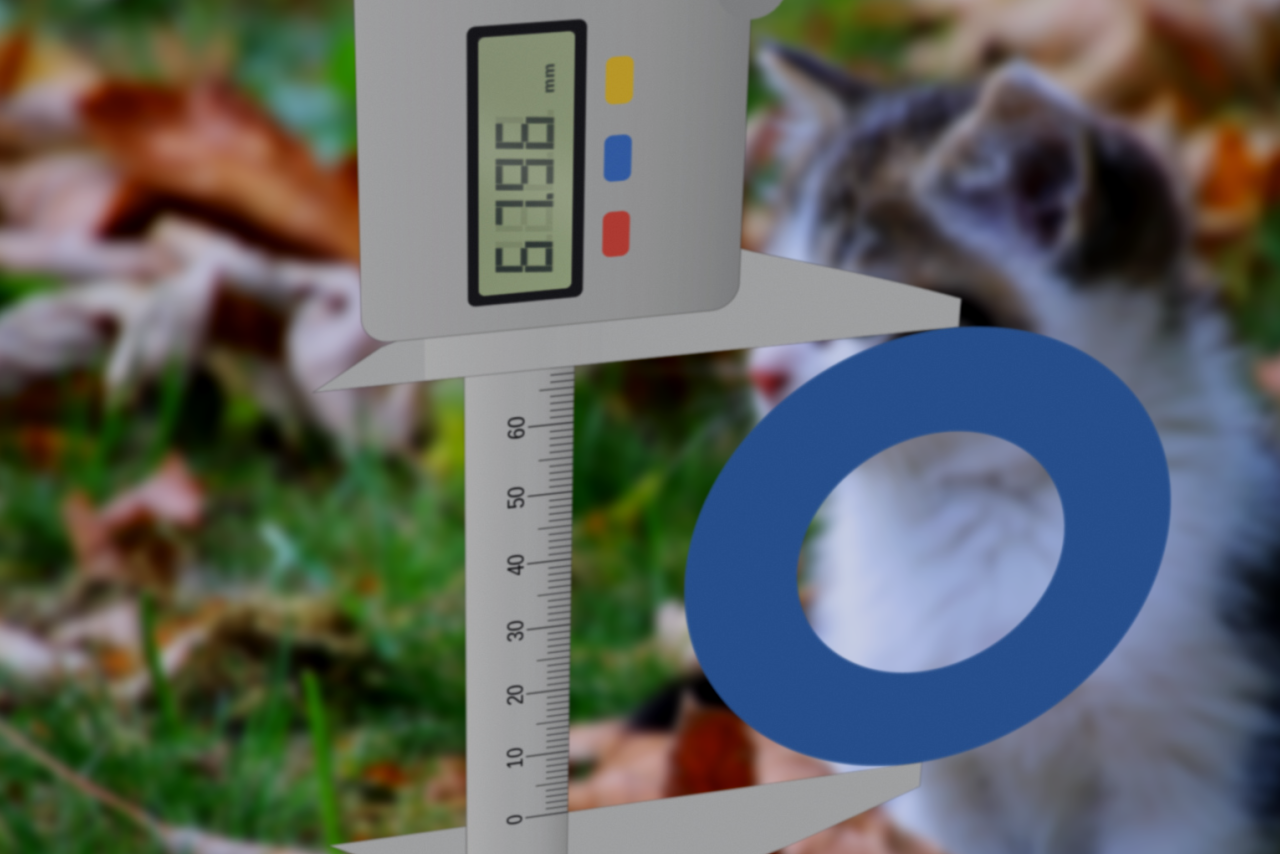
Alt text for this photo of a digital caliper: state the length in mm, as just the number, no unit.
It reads 67.96
